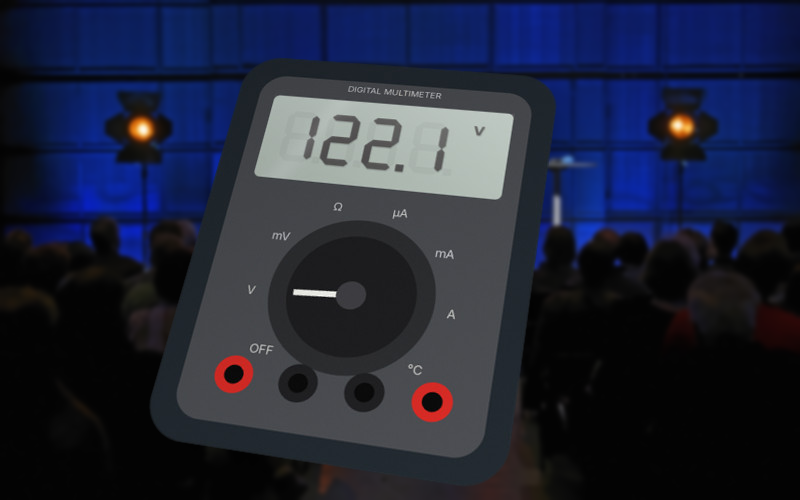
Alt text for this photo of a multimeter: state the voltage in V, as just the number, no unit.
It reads 122.1
